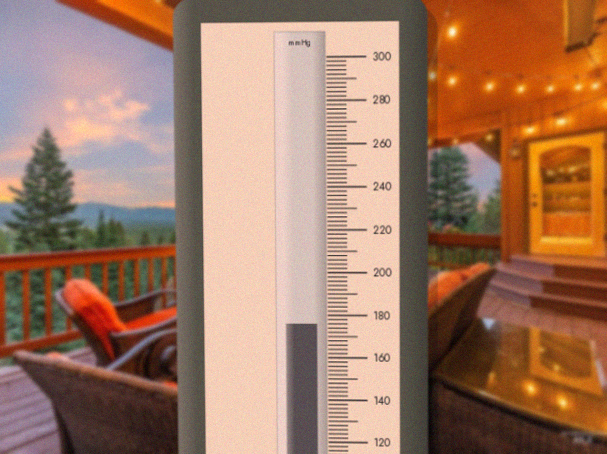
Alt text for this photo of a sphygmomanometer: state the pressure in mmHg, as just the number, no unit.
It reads 176
